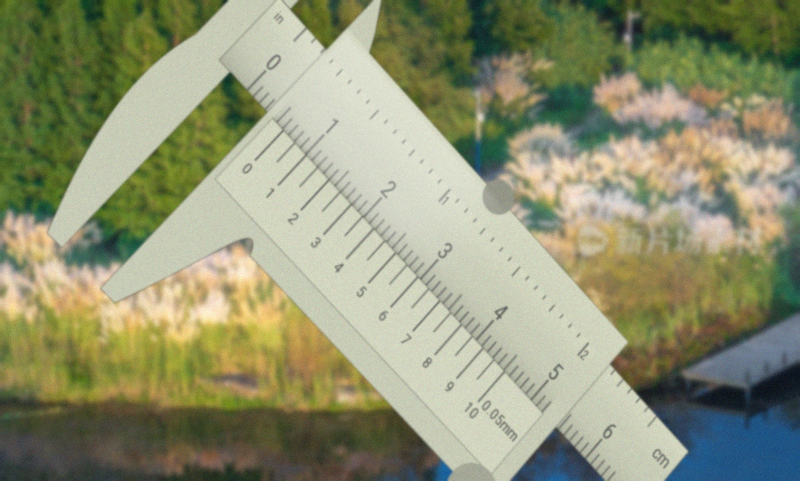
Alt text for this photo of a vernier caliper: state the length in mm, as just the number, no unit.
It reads 6.2
